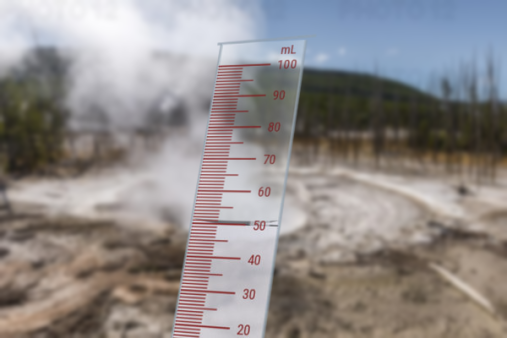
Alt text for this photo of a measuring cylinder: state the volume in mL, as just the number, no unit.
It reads 50
